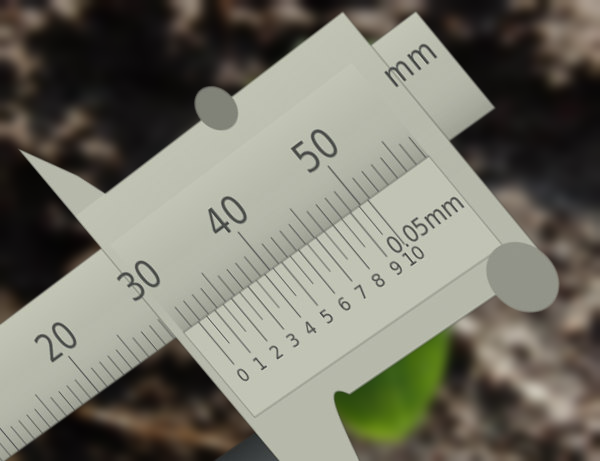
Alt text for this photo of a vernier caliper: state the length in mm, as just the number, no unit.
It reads 31.8
